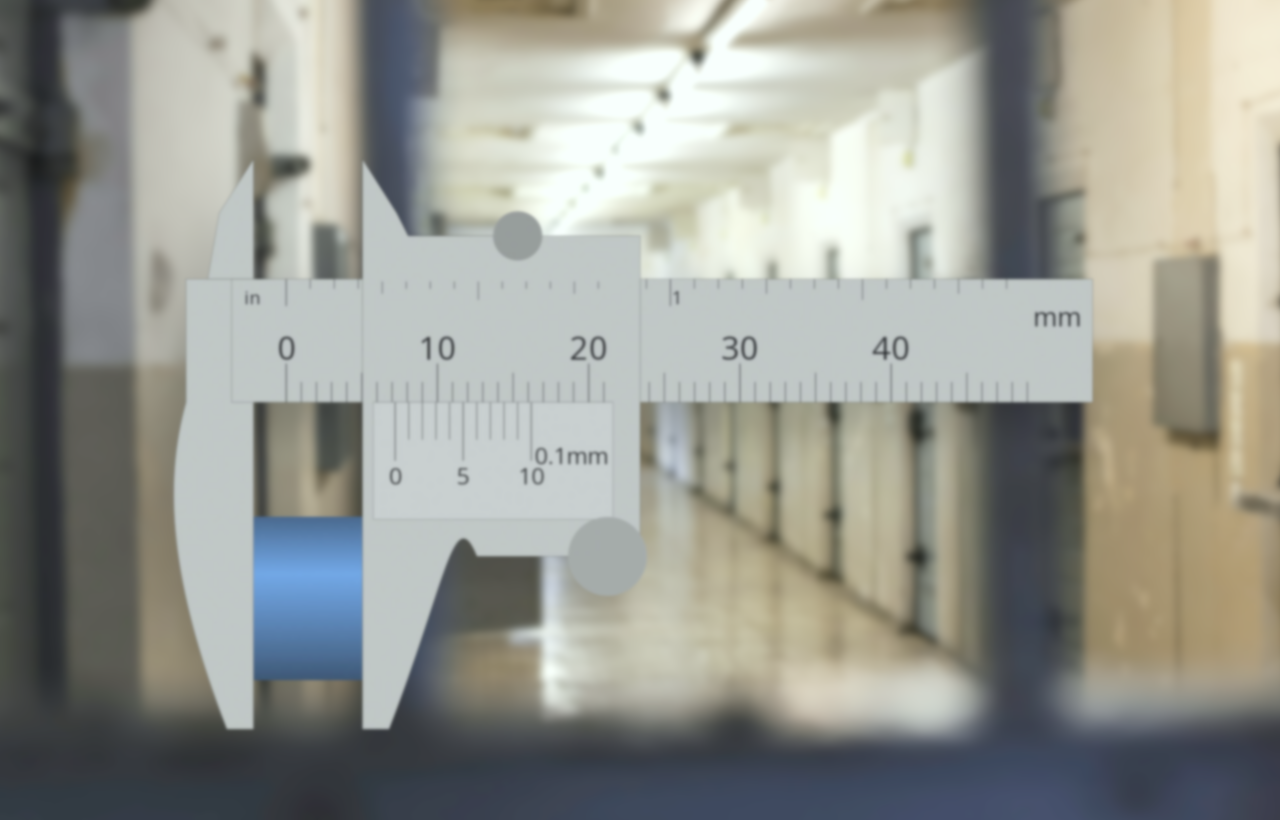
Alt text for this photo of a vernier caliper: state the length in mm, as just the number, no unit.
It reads 7.2
